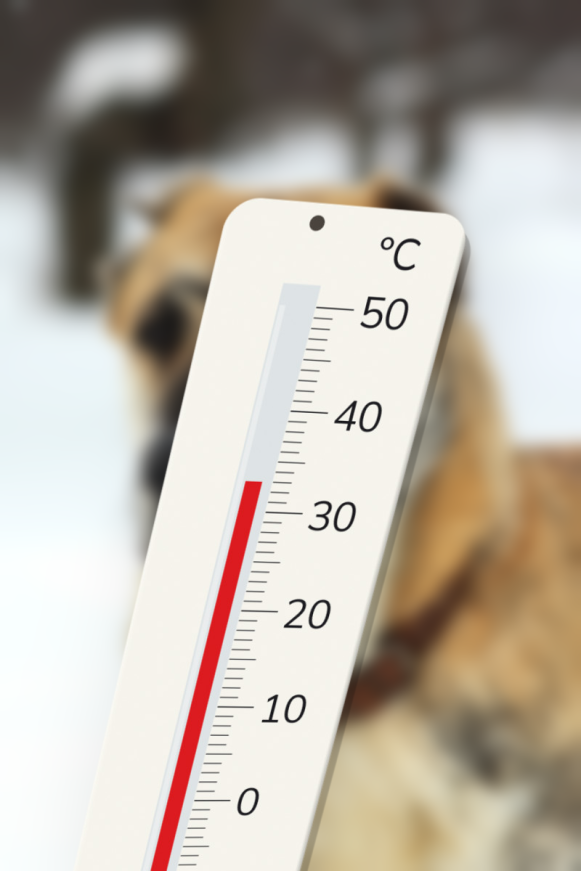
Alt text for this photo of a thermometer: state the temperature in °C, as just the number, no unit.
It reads 33
